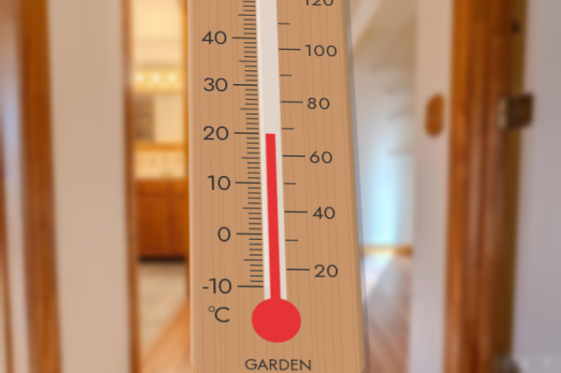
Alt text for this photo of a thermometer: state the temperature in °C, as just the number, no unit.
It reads 20
